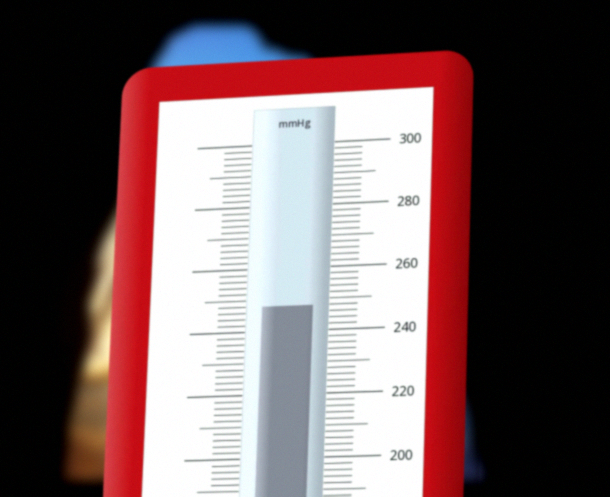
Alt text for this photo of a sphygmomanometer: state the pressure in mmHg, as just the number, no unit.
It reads 248
